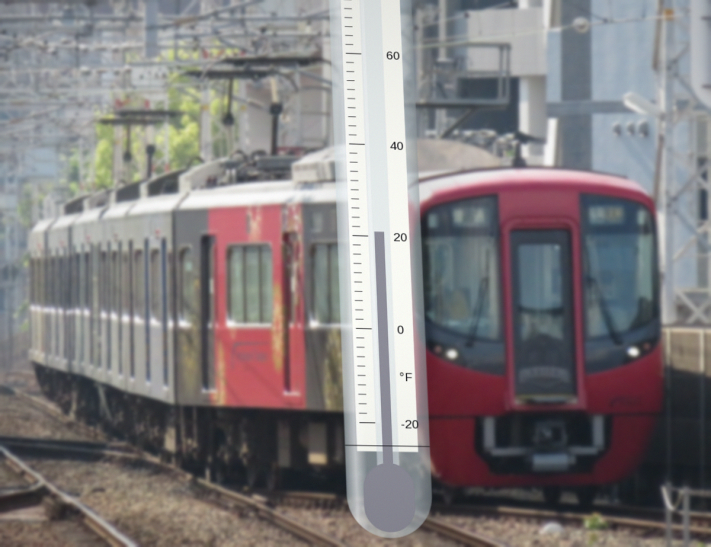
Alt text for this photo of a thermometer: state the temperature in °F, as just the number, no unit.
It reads 21
